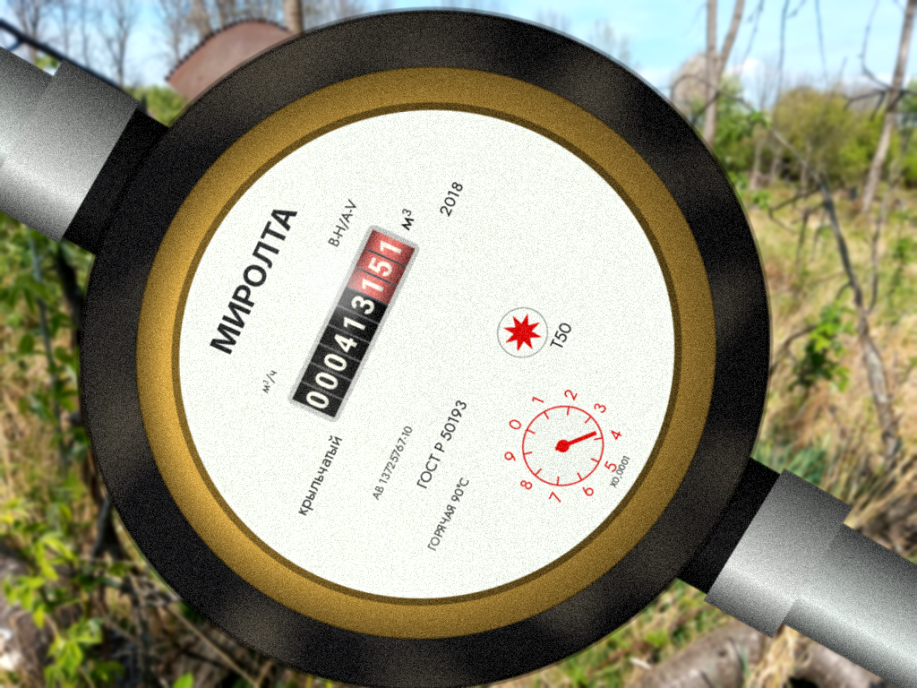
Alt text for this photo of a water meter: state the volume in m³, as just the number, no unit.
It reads 413.1513
